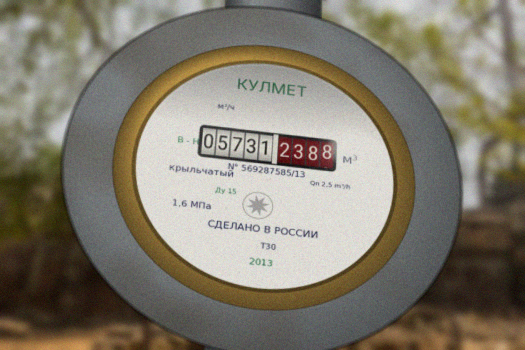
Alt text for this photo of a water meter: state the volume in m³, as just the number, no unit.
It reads 5731.2388
